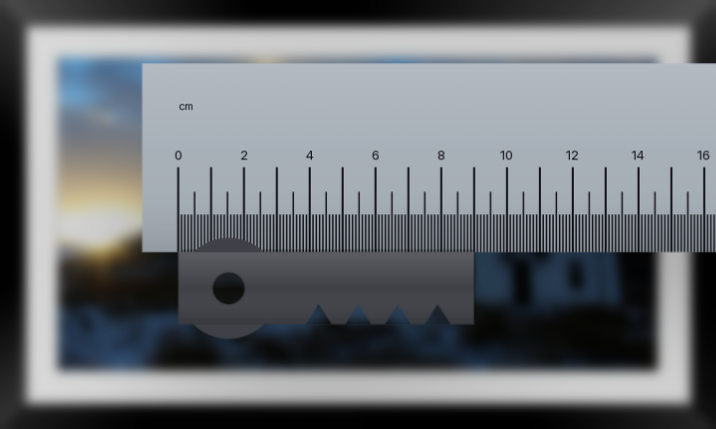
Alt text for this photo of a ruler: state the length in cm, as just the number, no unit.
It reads 9
